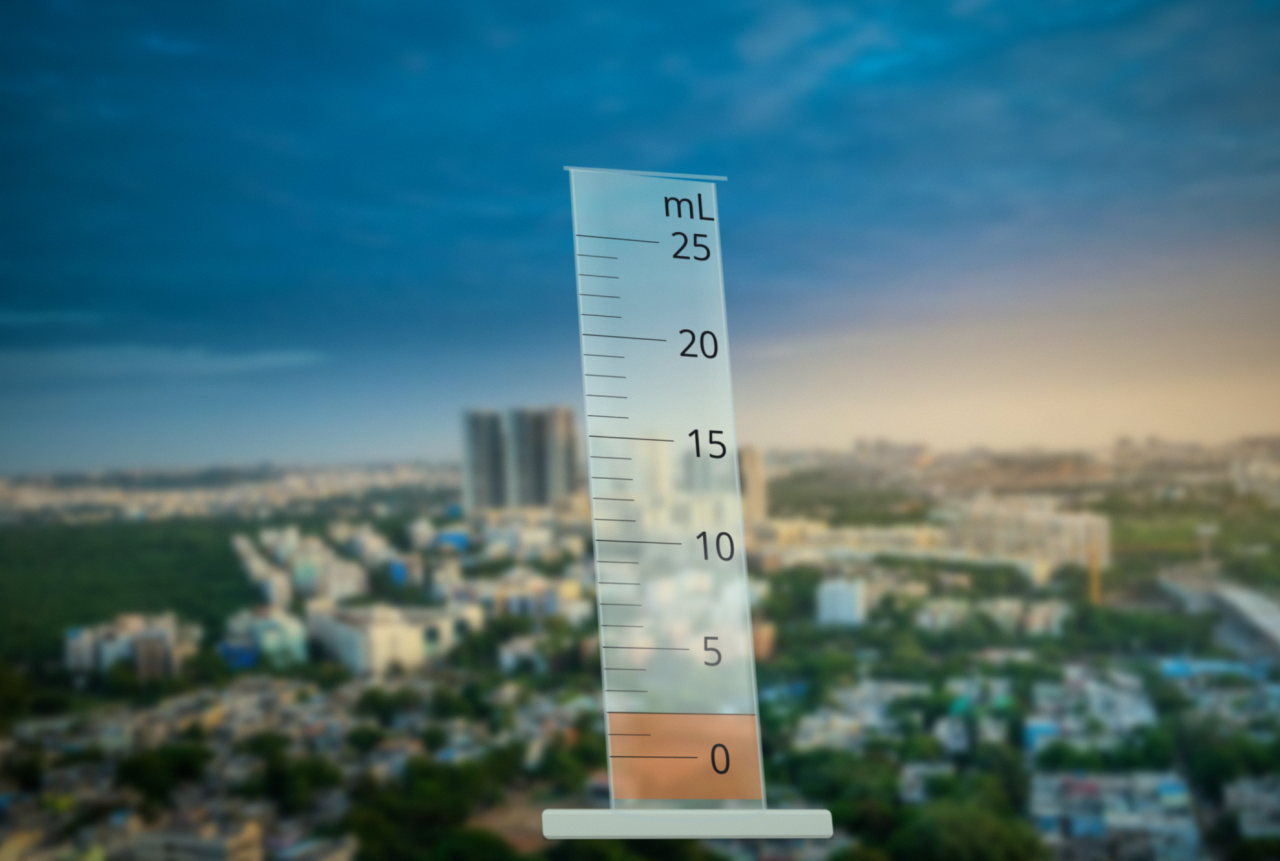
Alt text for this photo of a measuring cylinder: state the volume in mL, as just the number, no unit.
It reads 2
